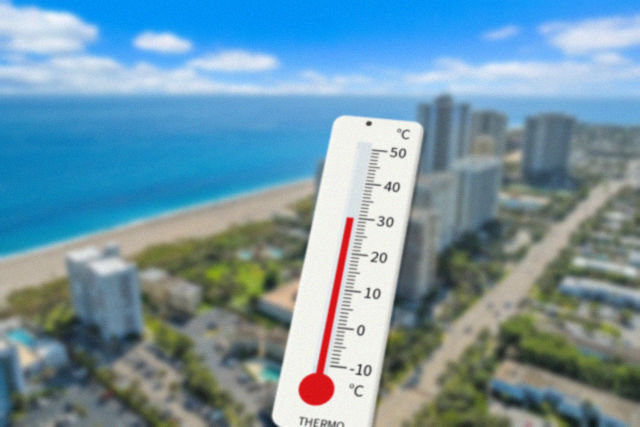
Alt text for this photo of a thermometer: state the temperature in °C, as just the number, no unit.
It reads 30
